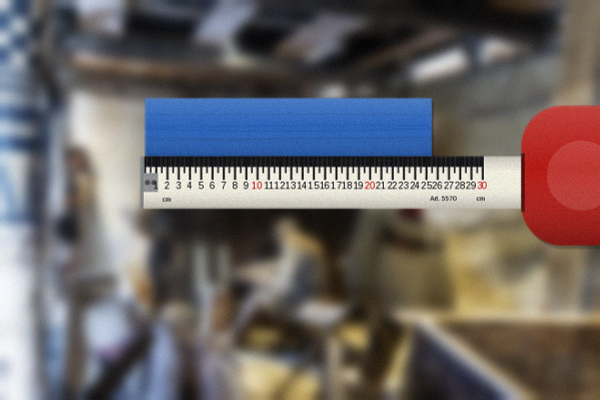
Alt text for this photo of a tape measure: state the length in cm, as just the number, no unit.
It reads 25.5
